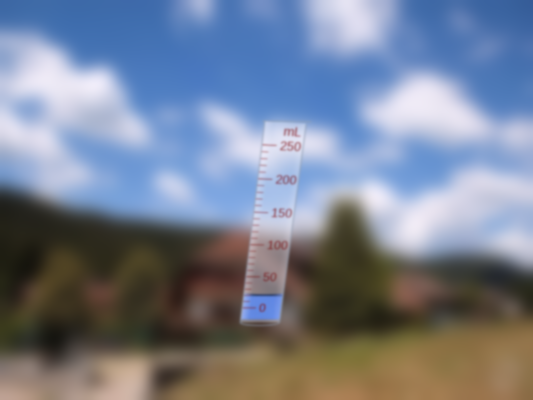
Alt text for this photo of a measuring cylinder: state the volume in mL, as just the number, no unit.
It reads 20
